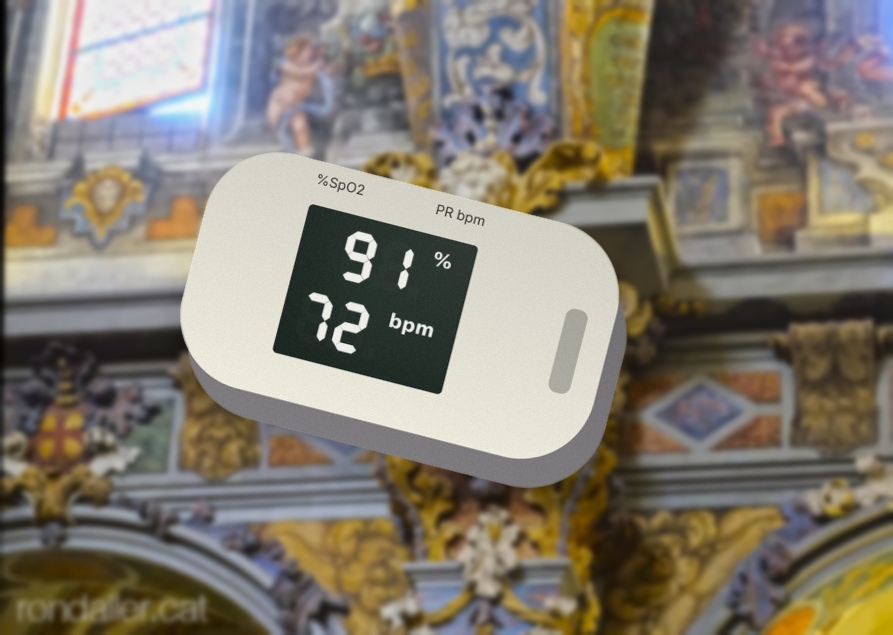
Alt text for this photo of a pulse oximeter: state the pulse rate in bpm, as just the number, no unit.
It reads 72
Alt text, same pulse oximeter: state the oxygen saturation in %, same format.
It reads 91
